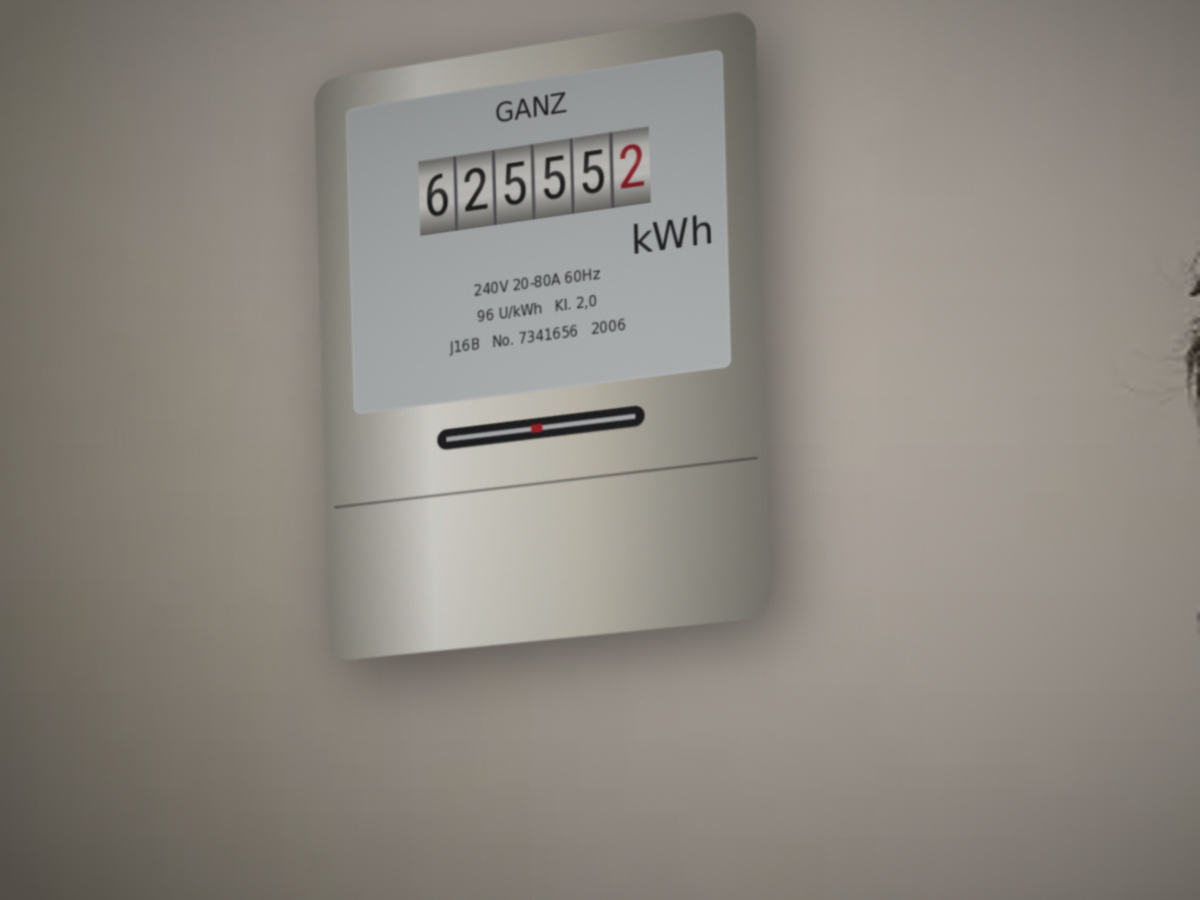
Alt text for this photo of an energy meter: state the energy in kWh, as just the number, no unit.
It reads 62555.2
